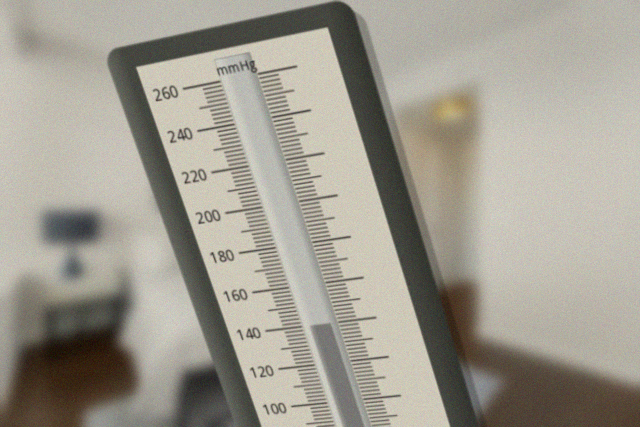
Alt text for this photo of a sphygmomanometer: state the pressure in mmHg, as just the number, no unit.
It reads 140
